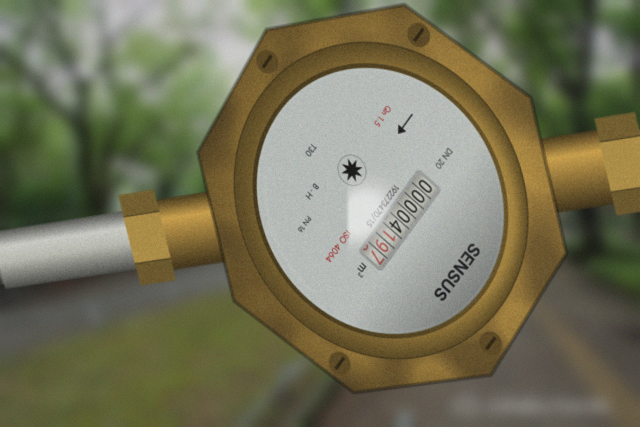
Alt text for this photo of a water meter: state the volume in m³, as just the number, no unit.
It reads 4.197
